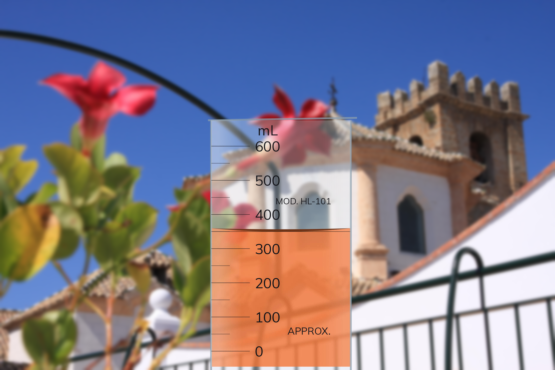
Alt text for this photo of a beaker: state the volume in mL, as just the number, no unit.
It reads 350
